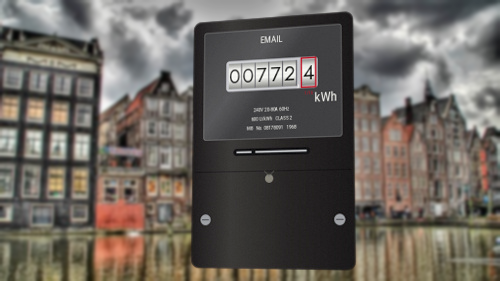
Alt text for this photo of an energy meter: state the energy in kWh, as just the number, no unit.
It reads 772.4
